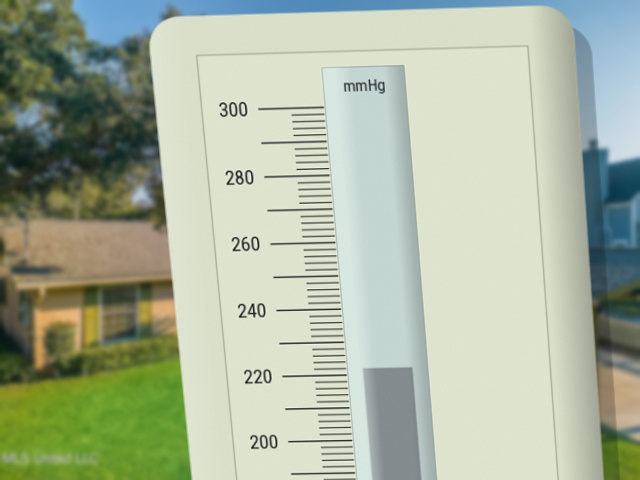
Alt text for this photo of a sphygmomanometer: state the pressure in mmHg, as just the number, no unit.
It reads 222
